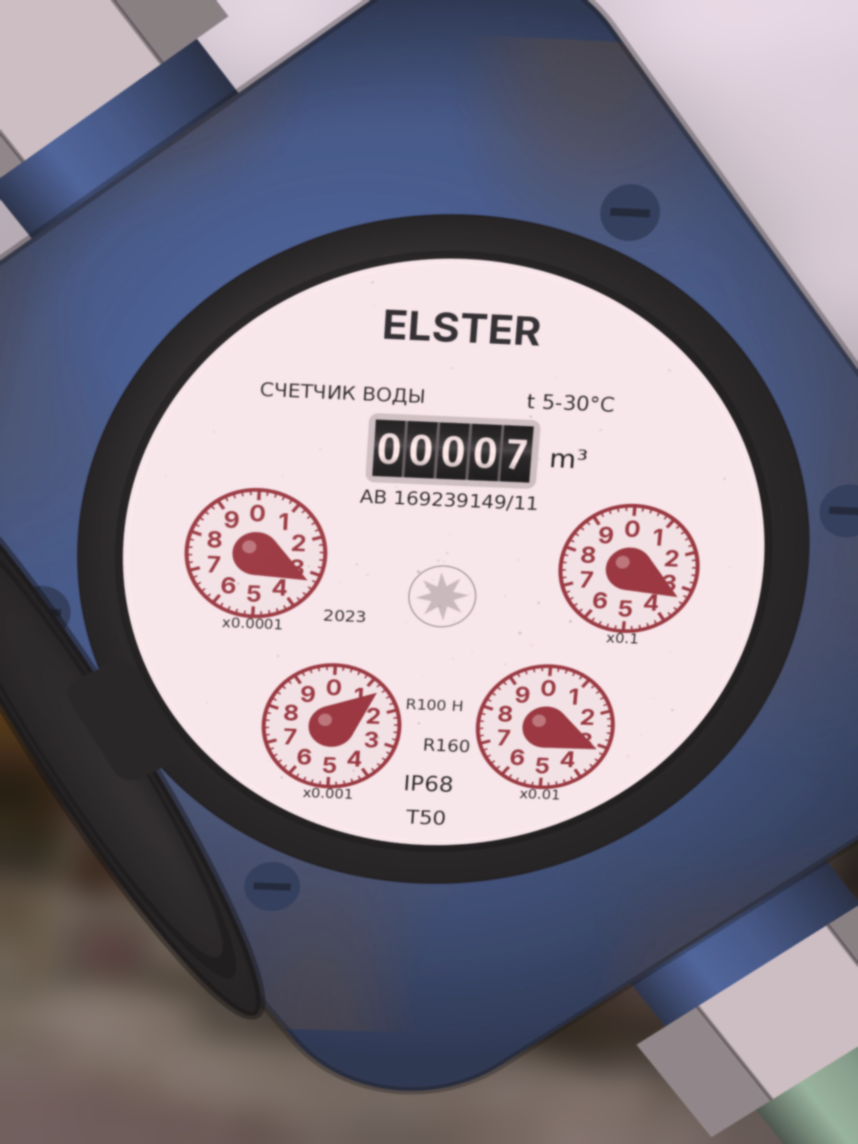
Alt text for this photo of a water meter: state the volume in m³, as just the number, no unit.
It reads 7.3313
